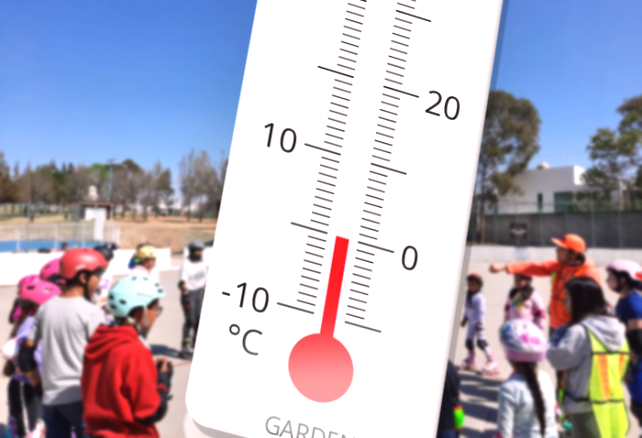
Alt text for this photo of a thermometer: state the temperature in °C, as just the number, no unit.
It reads 0
